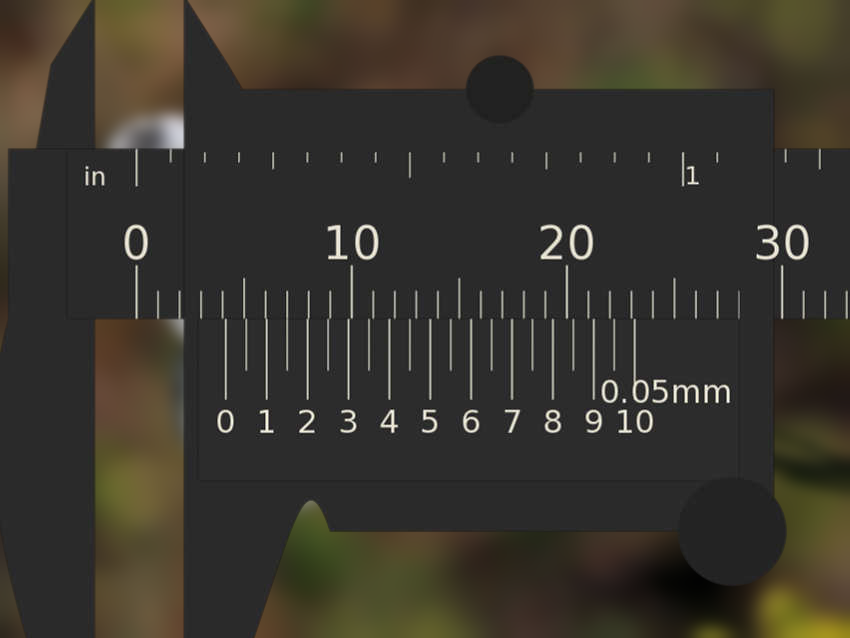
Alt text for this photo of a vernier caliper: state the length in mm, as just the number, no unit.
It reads 4.15
